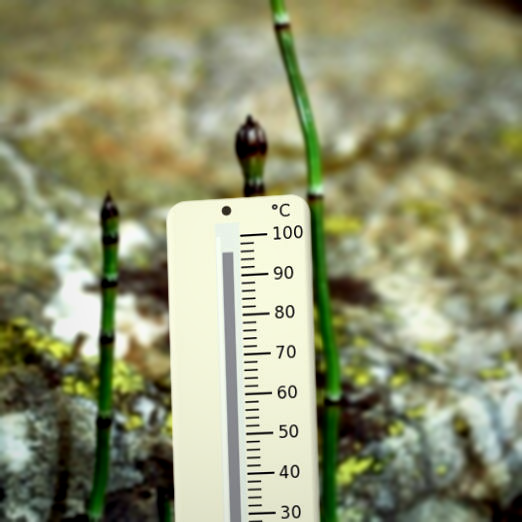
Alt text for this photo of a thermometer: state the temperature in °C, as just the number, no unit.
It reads 96
